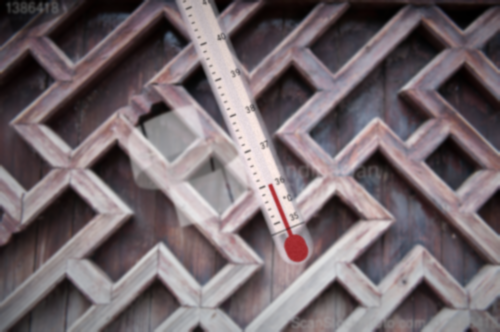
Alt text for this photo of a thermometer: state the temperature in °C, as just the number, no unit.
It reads 36
